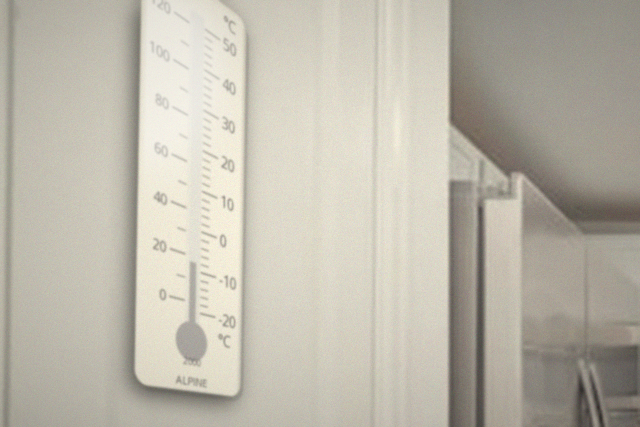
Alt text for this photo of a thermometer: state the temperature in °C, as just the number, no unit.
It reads -8
